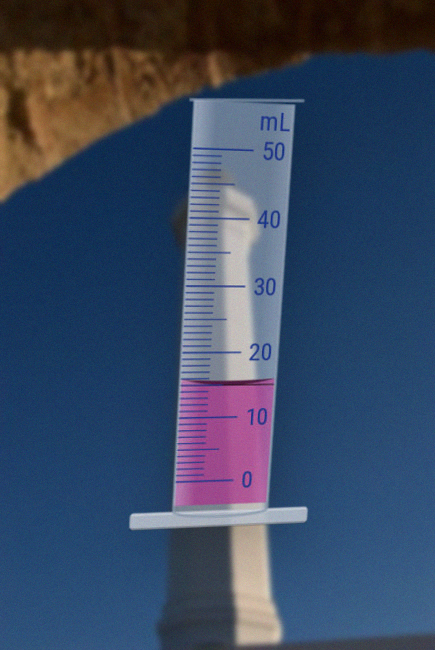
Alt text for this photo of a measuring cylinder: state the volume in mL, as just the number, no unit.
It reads 15
